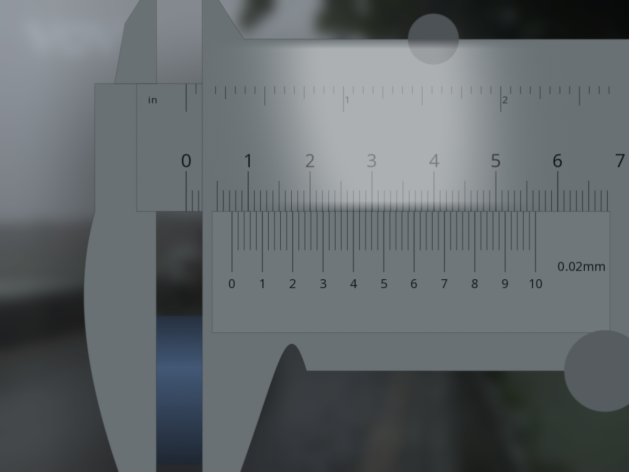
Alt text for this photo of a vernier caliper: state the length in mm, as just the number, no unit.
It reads 7.4
